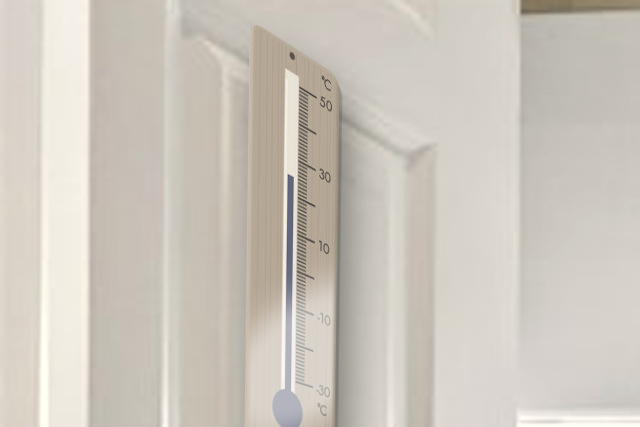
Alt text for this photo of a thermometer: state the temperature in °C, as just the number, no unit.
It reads 25
